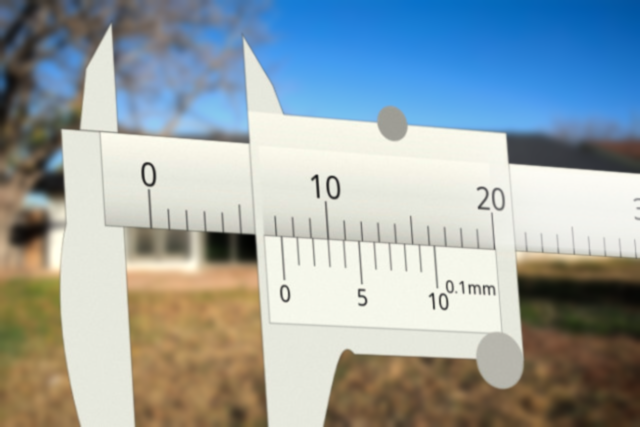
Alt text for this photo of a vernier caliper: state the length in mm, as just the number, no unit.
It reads 7.3
